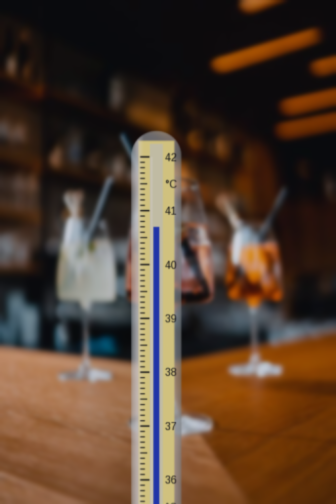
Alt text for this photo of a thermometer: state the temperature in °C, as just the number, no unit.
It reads 40.7
